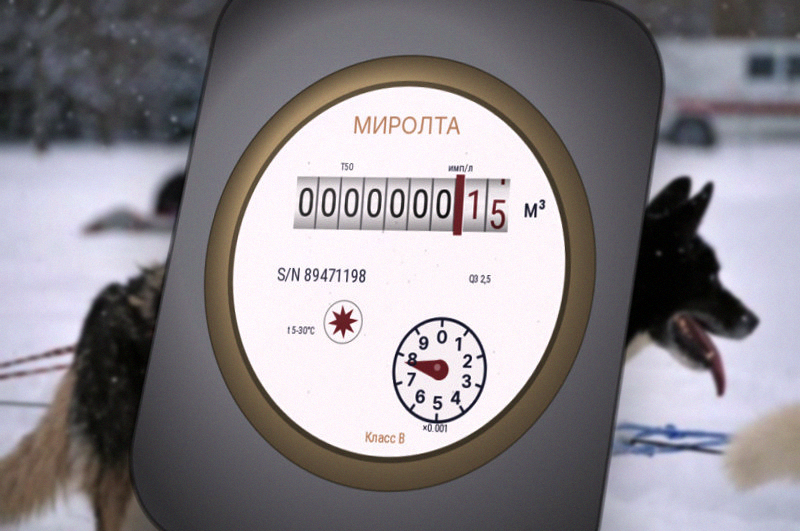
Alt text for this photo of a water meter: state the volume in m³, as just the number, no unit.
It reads 0.147
